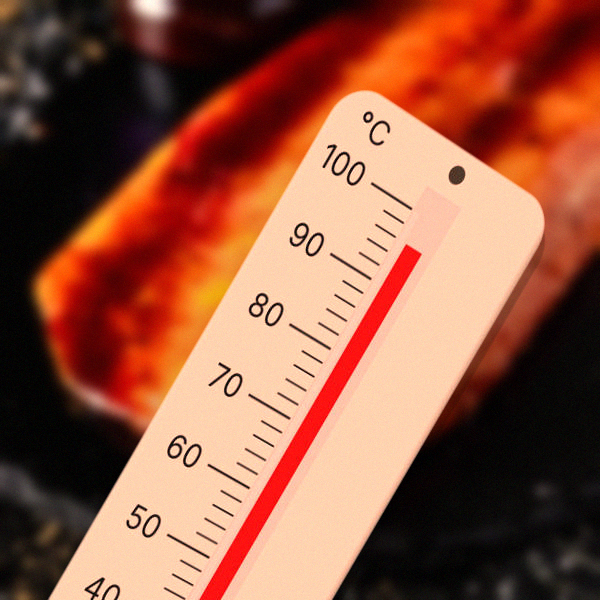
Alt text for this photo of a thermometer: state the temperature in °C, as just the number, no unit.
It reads 96
